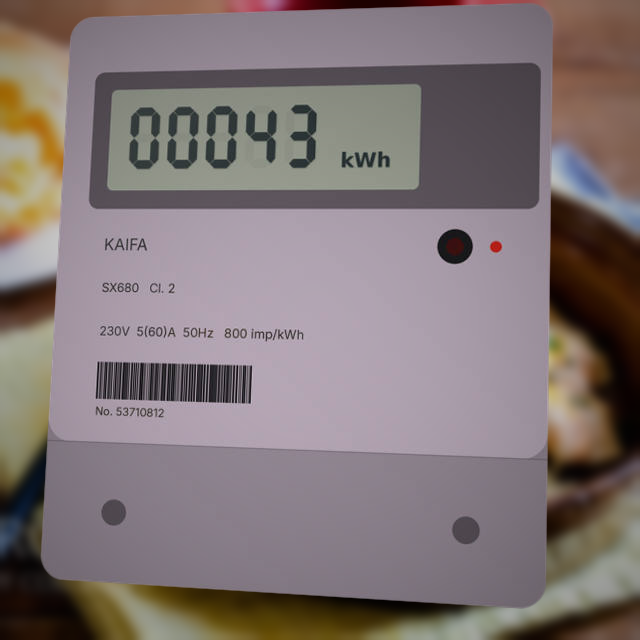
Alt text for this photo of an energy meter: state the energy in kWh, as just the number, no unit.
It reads 43
